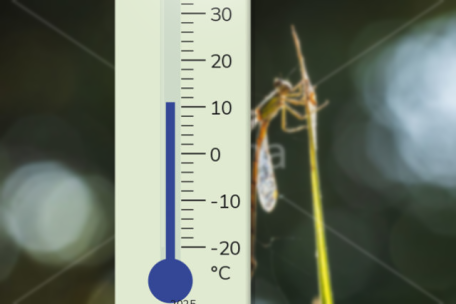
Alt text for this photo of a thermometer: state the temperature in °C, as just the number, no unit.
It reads 11
